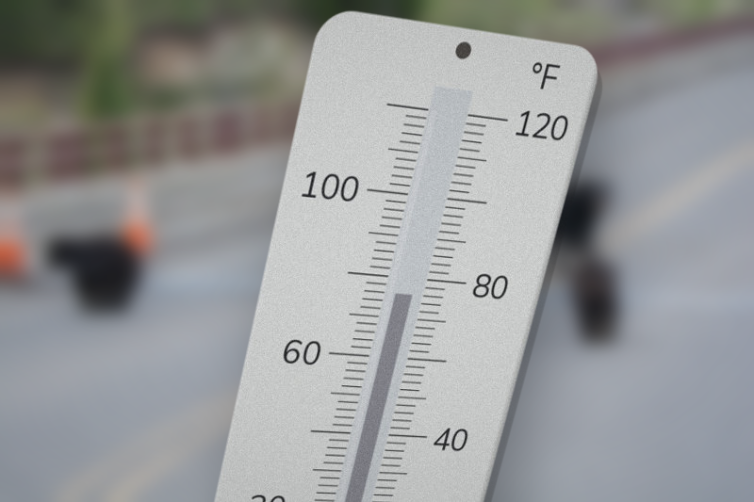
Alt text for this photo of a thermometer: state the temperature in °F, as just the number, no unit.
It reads 76
